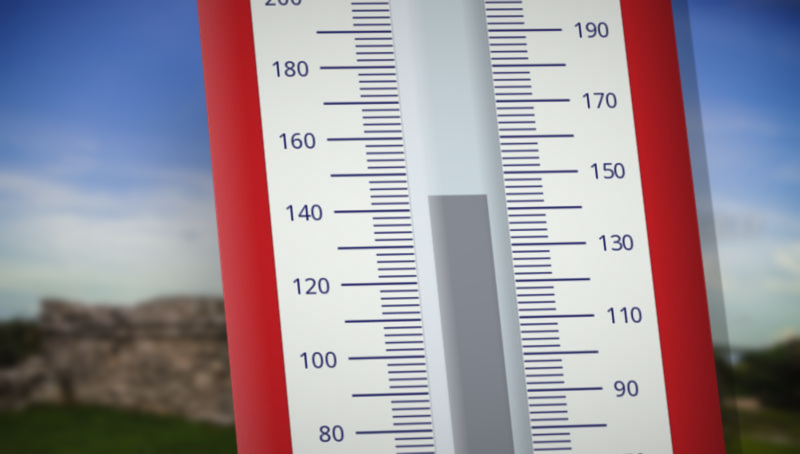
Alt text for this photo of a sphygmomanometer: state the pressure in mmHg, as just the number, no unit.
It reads 144
